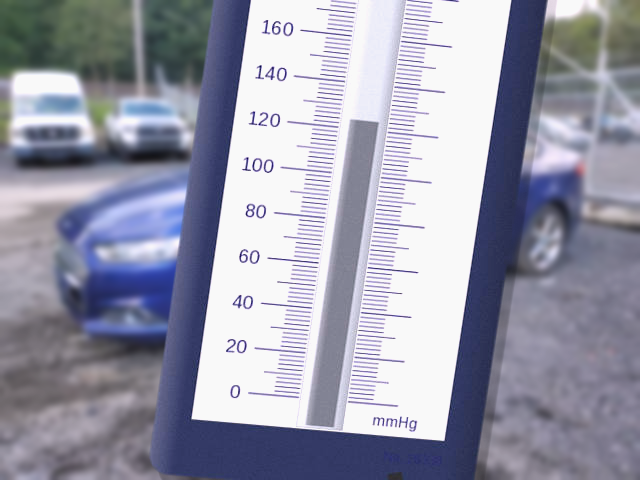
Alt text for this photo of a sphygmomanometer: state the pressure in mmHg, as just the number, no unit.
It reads 124
